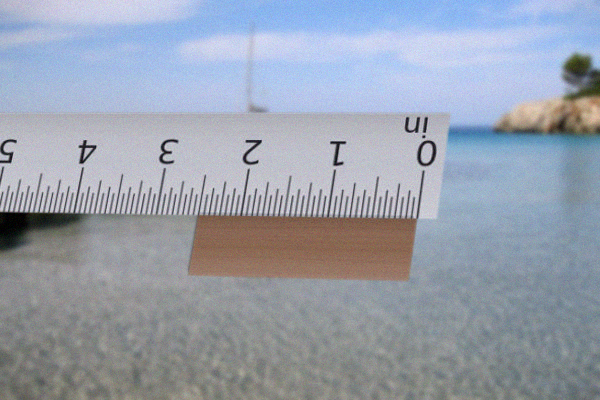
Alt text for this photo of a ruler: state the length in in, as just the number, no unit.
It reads 2.5
